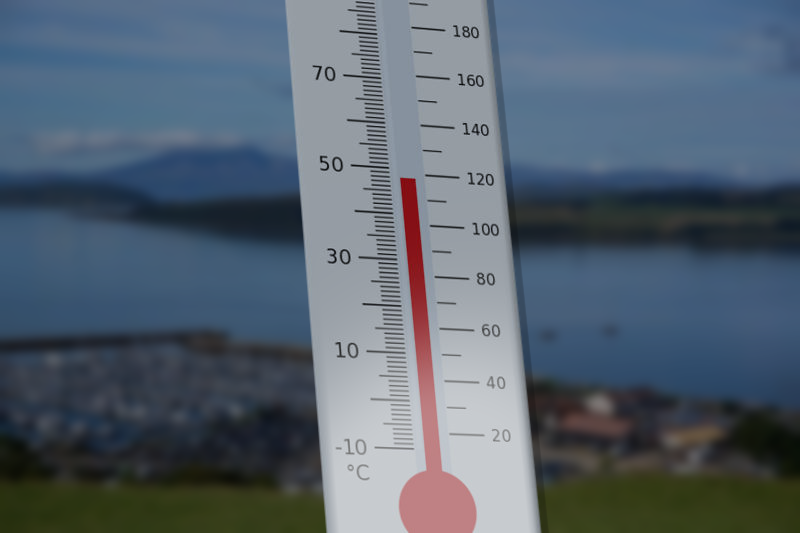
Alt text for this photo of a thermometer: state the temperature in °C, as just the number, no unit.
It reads 48
